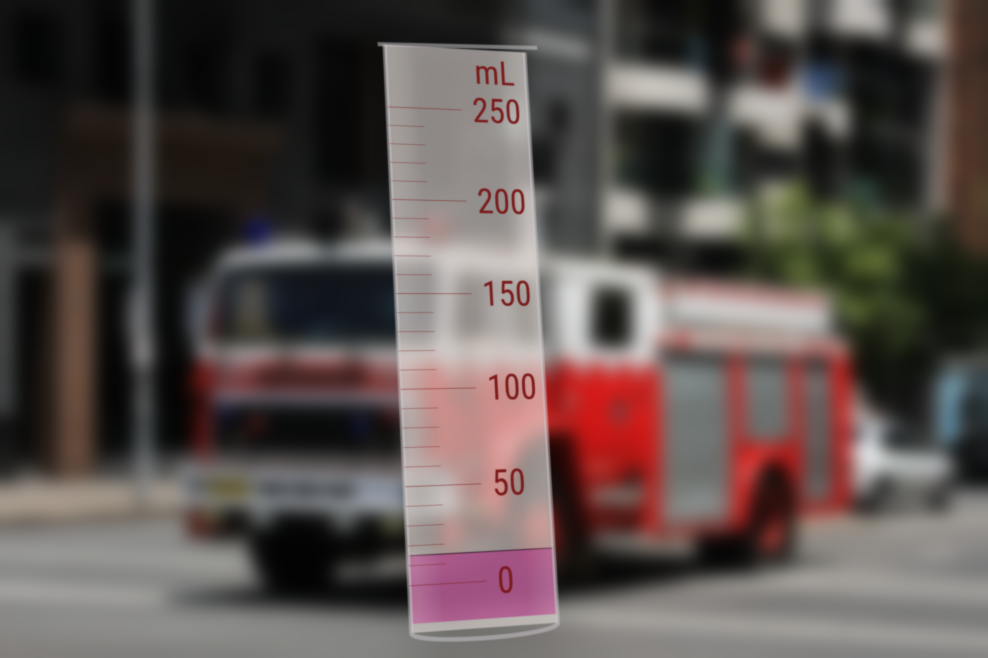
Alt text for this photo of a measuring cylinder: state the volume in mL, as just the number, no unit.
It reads 15
